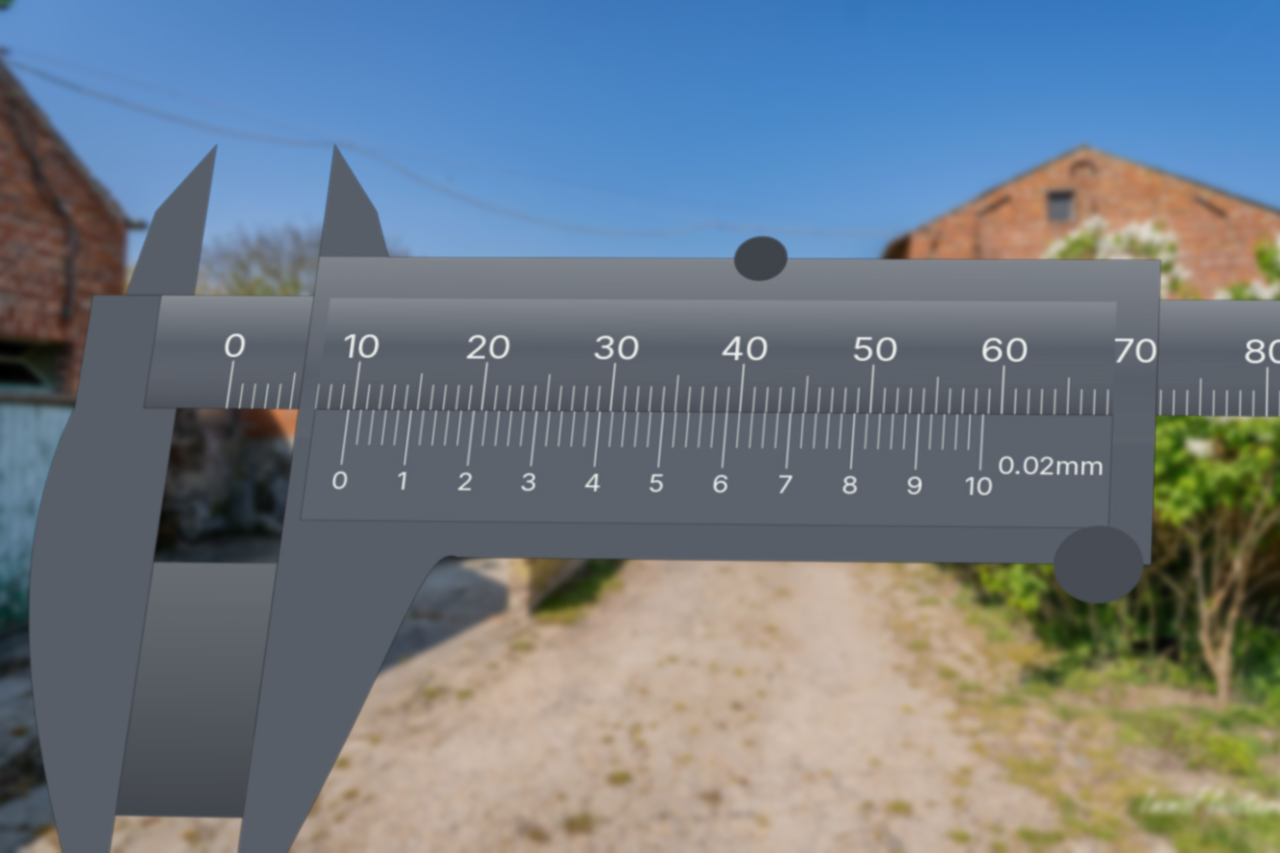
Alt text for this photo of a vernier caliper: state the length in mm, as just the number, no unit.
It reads 9.6
